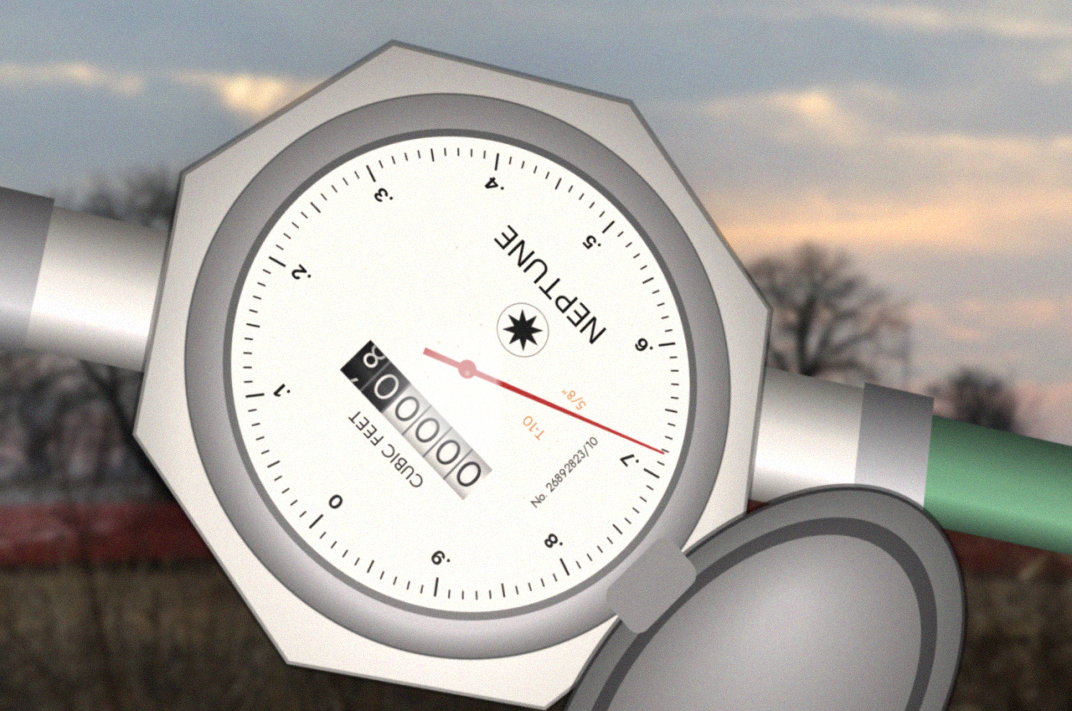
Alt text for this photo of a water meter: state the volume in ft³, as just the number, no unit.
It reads 7.68
